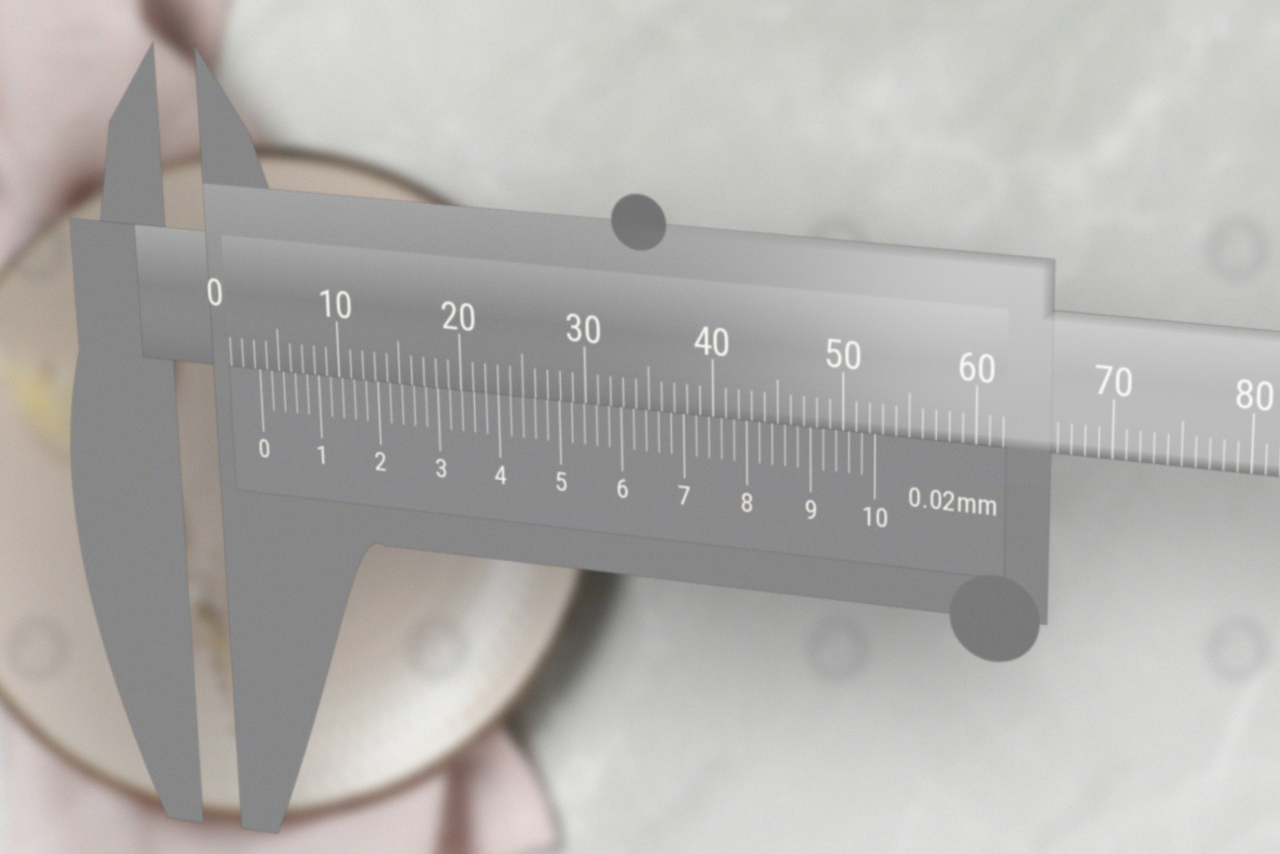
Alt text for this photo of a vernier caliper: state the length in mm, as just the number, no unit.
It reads 3.4
